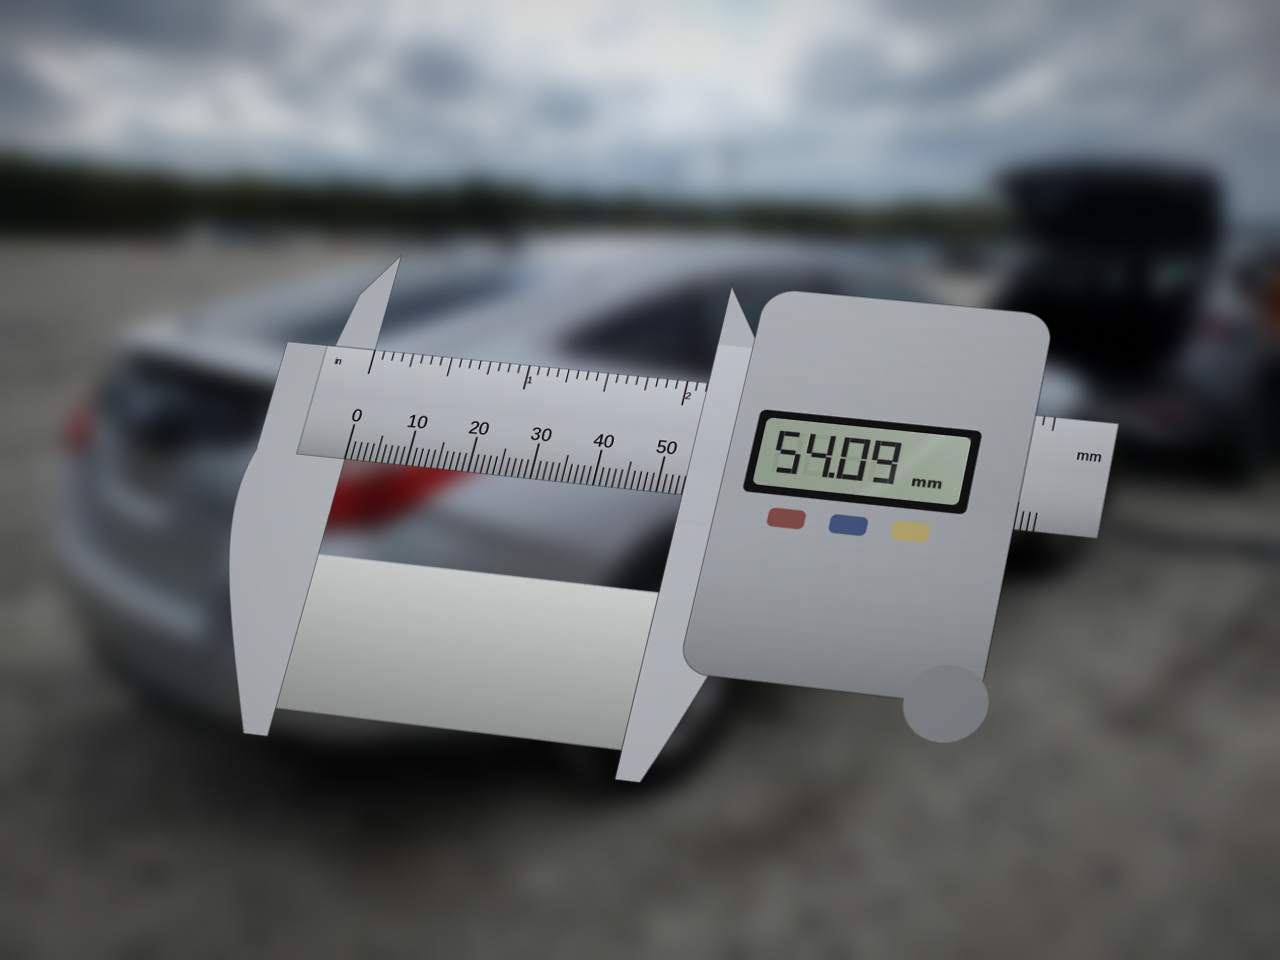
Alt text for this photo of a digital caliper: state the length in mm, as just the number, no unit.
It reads 54.09
